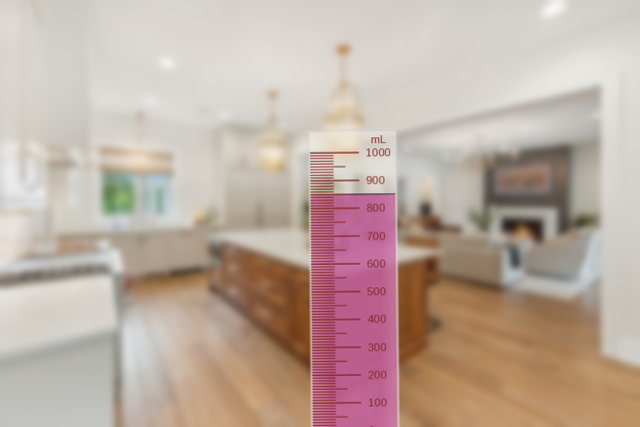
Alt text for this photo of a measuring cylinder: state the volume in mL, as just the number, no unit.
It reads 850
